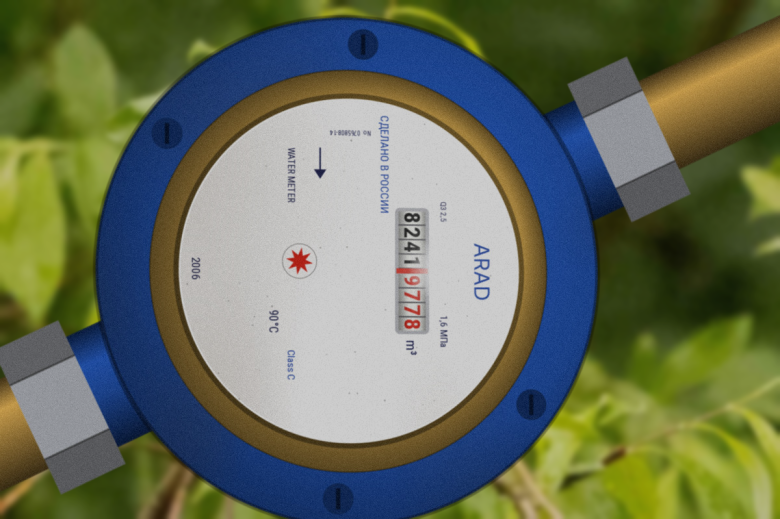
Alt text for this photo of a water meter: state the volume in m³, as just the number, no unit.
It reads 8241.9778
